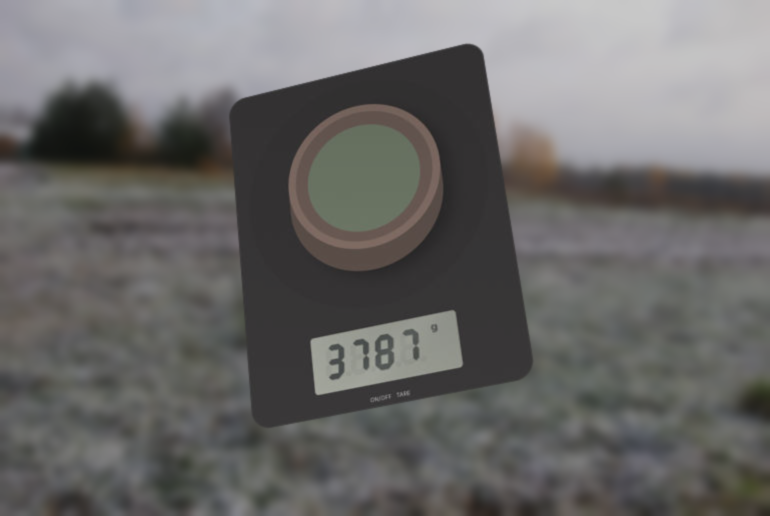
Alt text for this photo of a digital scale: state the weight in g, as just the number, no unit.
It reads 3787
